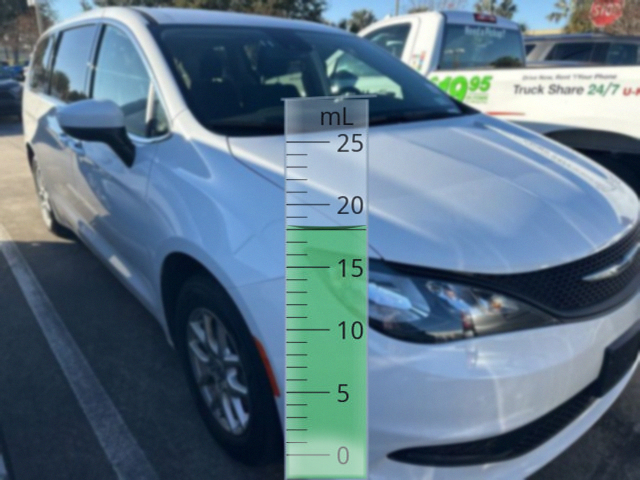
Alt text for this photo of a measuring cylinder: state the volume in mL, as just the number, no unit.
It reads 18
